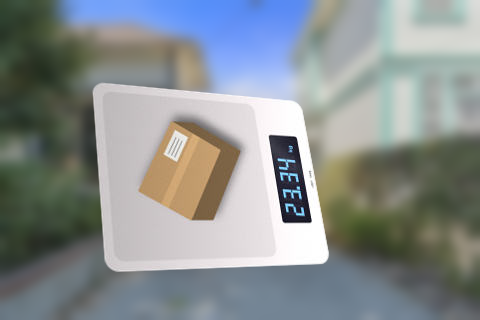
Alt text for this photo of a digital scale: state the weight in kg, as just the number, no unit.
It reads 23.34
